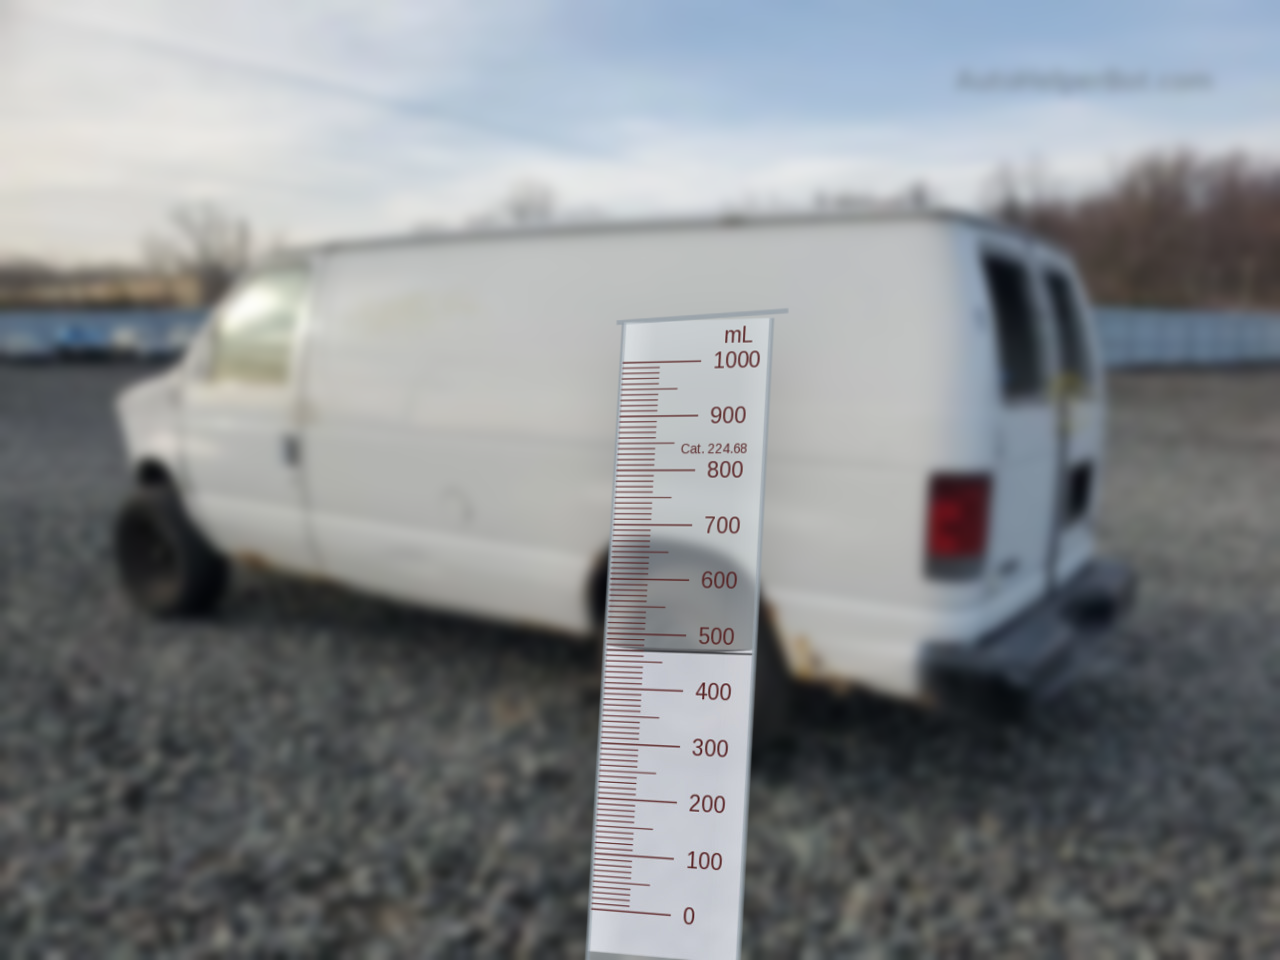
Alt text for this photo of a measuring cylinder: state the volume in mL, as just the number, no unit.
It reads 470
